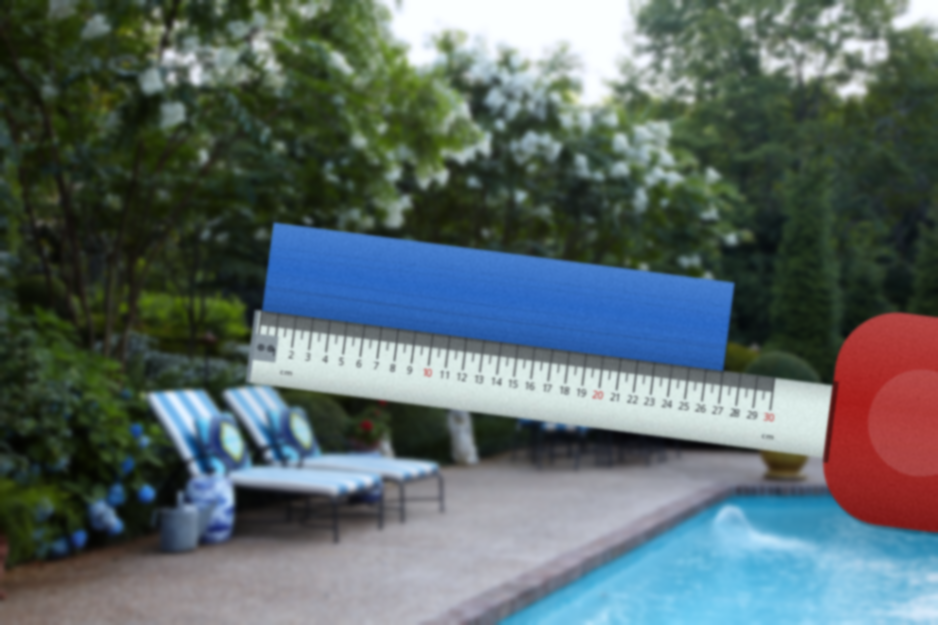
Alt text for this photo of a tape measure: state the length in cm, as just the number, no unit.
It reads 27
